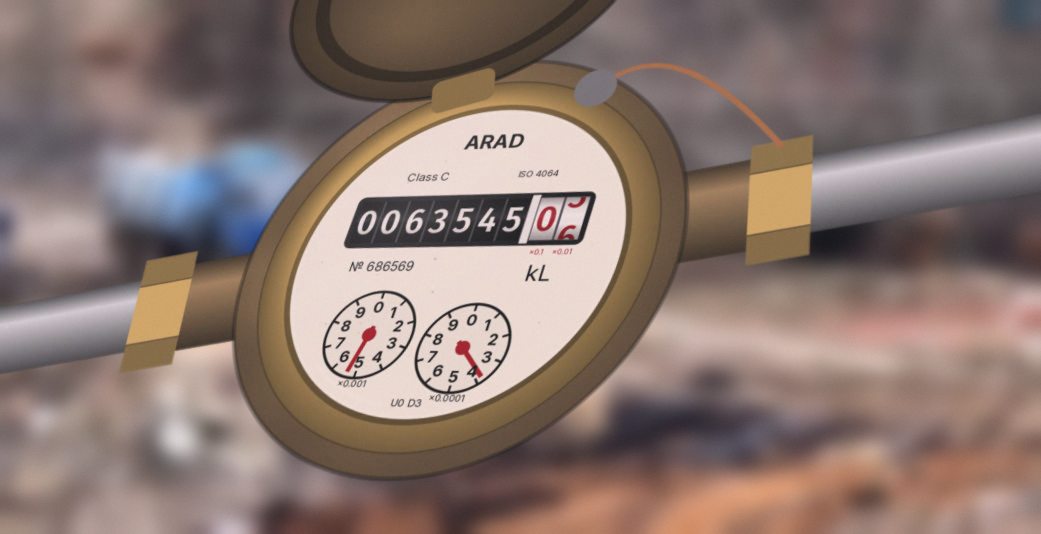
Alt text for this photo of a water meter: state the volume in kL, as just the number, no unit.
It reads 63545.0553
